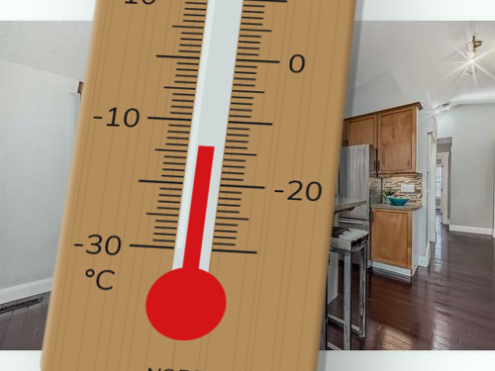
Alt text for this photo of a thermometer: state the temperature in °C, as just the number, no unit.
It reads -14
